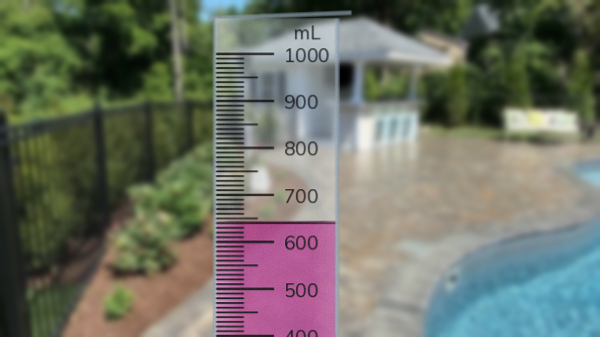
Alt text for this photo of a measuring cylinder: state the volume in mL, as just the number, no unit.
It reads 640
